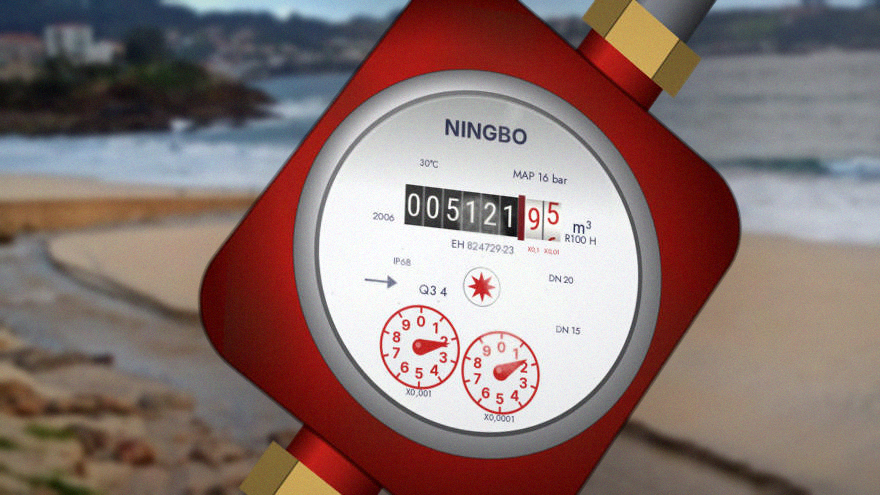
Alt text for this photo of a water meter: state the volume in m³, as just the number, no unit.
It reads 5121.9521
